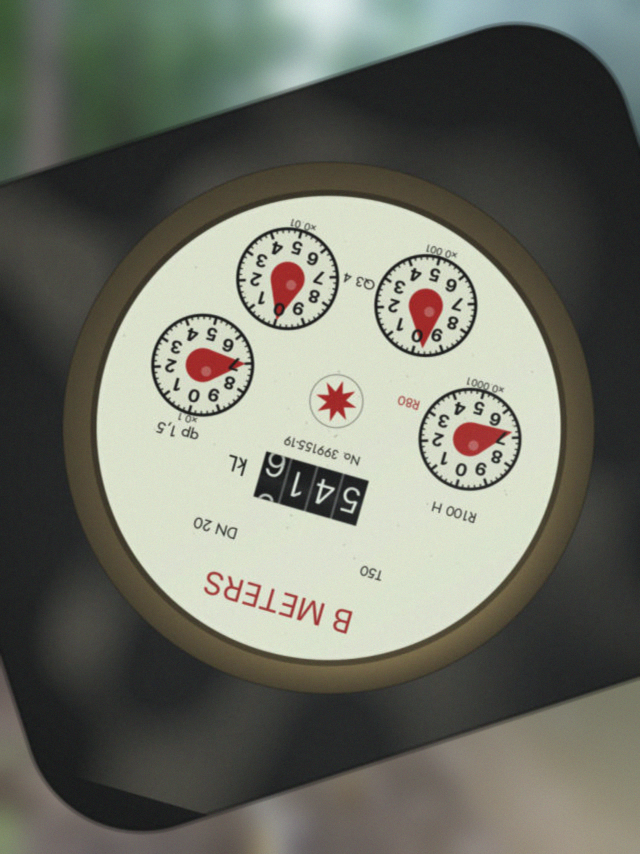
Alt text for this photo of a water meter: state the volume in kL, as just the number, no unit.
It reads 5415.6996
